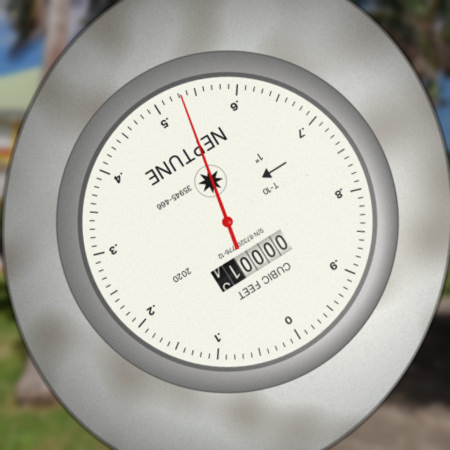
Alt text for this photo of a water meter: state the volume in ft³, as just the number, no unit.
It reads 13.53
